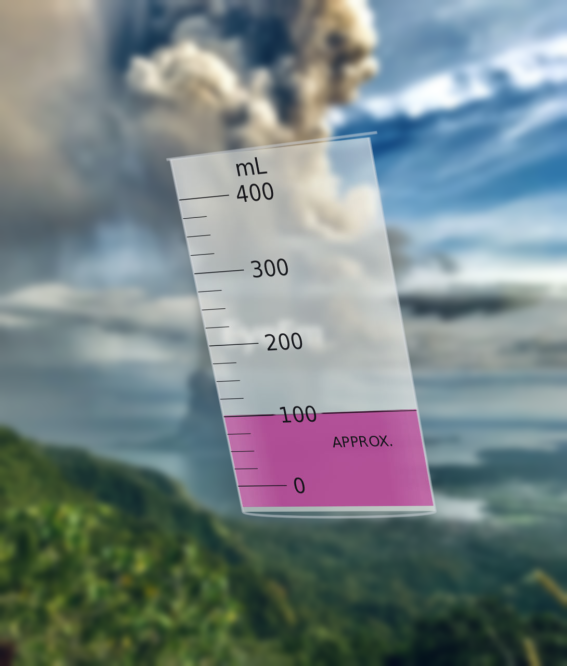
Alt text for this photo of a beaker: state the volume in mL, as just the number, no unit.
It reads 100
